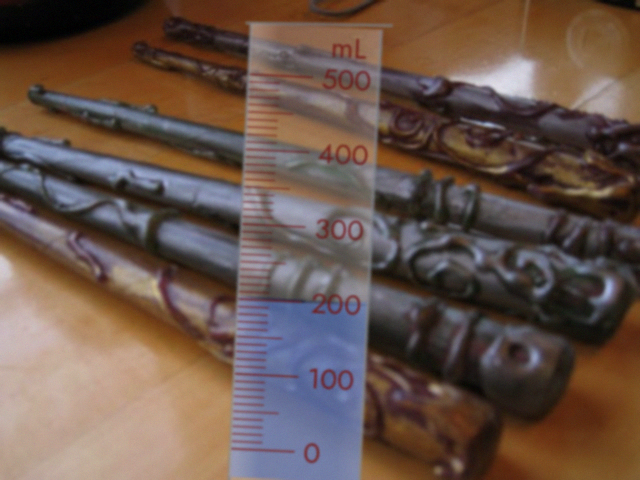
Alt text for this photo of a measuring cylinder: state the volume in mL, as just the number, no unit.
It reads 200
